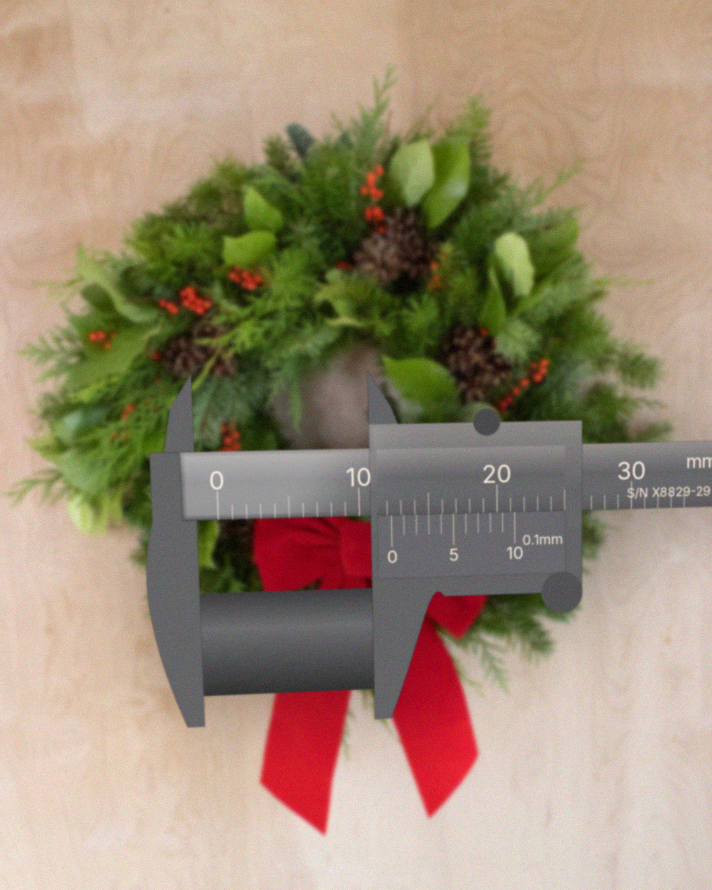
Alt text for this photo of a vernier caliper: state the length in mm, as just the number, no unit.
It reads 12.3
